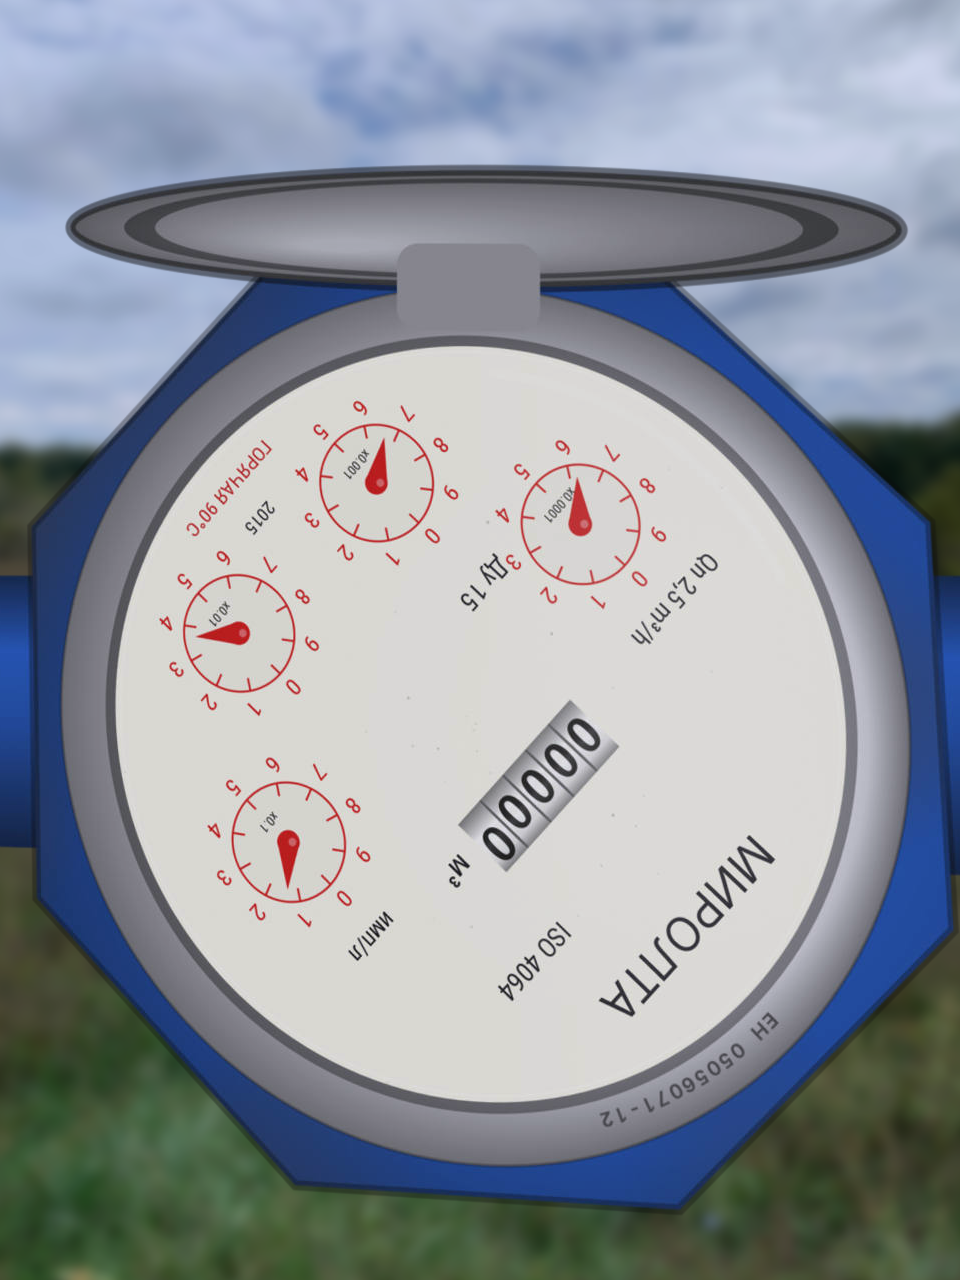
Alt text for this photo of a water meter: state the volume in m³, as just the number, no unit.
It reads 0.1366
